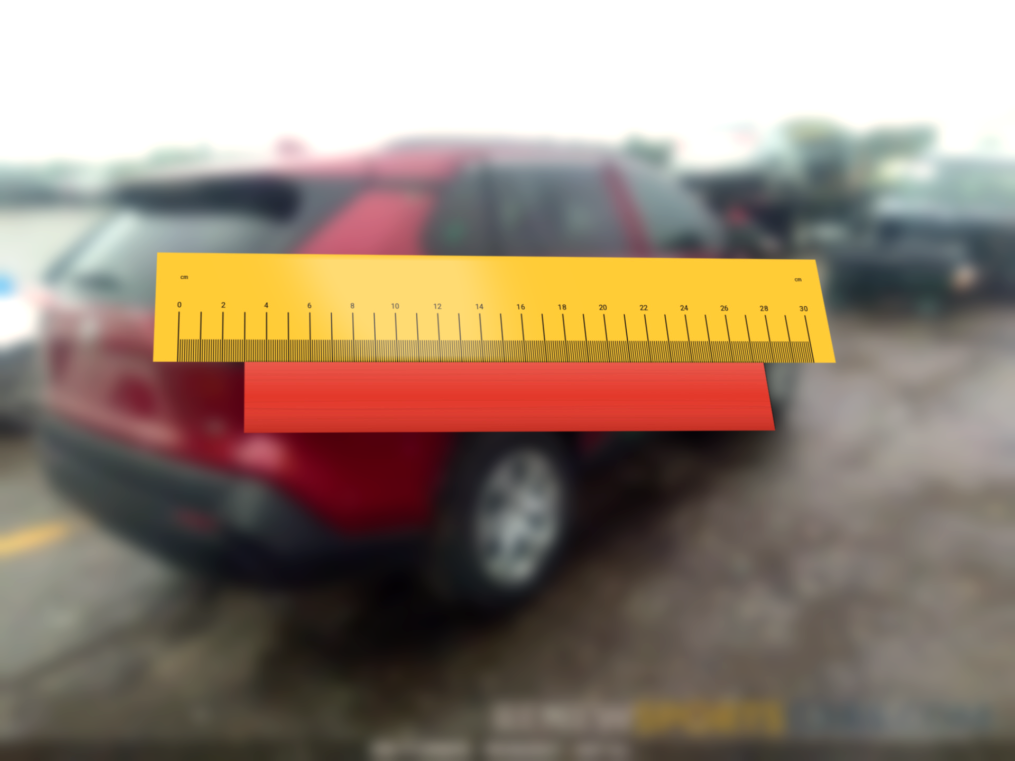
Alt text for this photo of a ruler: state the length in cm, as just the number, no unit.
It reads 24.5
